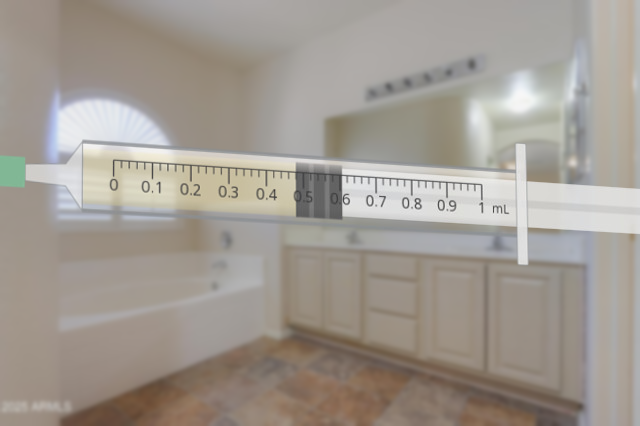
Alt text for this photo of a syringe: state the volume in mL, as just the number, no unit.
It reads 0.48
